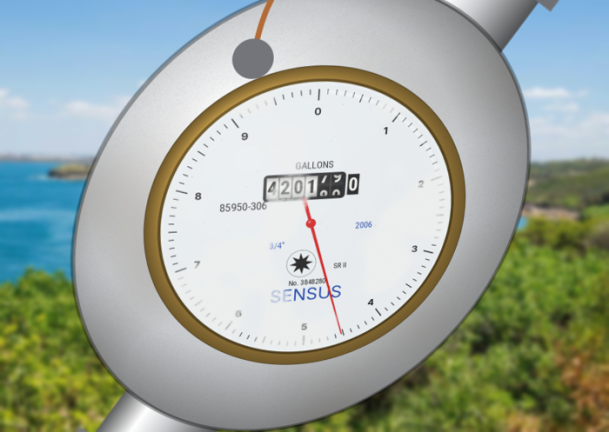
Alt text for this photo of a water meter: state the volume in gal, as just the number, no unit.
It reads 4201794.5
